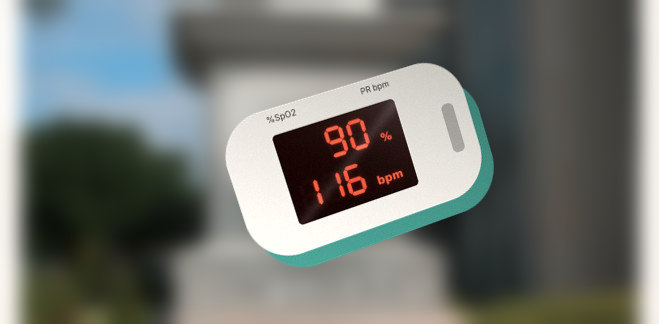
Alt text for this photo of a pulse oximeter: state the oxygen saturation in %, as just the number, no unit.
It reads 90
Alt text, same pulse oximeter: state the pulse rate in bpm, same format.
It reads 116
